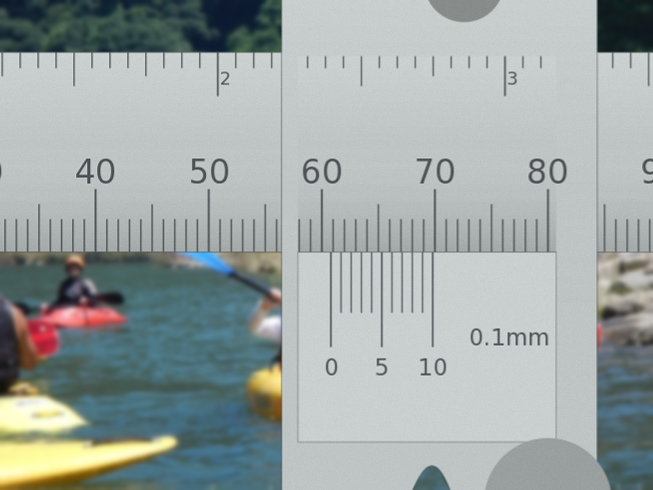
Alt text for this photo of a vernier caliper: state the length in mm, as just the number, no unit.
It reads 60.8
